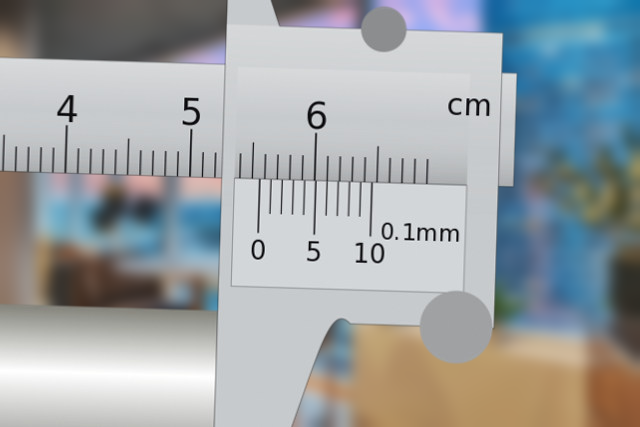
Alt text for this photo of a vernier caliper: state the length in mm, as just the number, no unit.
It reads 55.6
